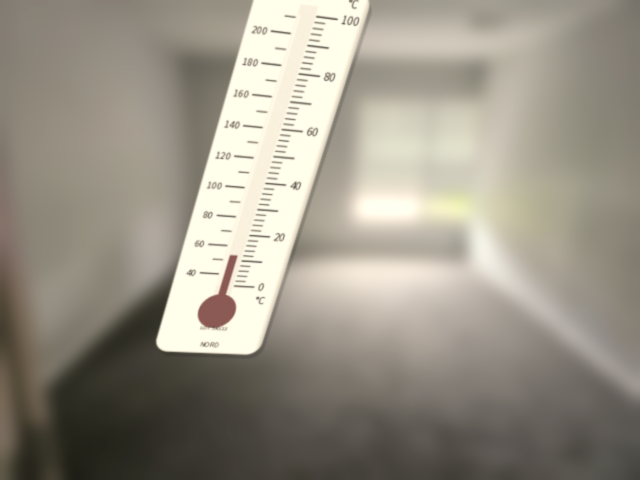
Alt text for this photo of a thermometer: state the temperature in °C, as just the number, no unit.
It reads 12
